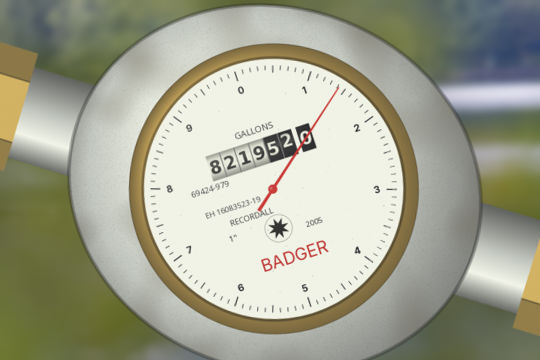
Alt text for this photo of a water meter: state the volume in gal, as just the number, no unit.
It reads 8219521.4
